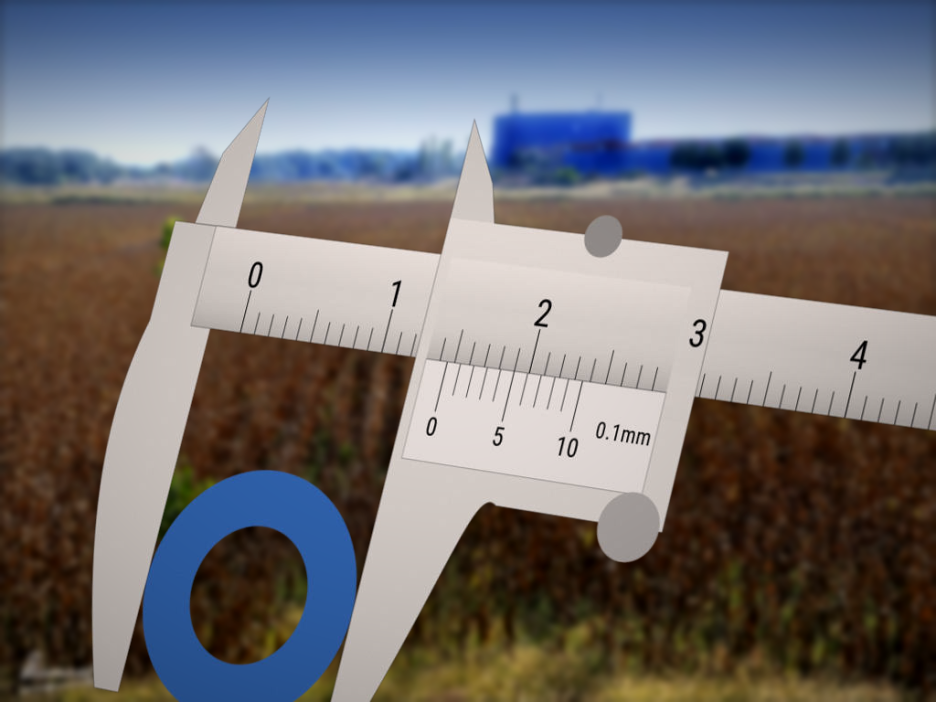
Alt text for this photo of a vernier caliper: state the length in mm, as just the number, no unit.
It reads 14.5
